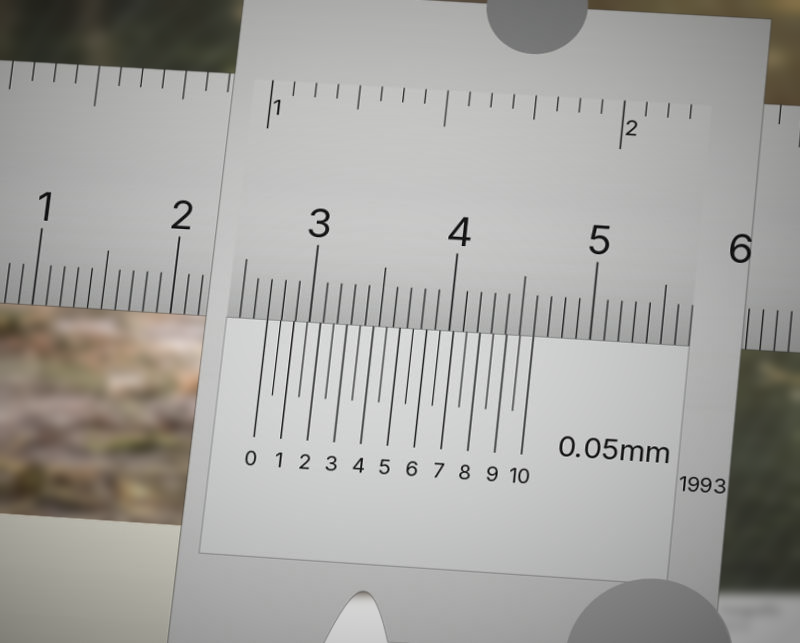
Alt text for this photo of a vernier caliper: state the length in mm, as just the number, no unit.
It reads 27.0
